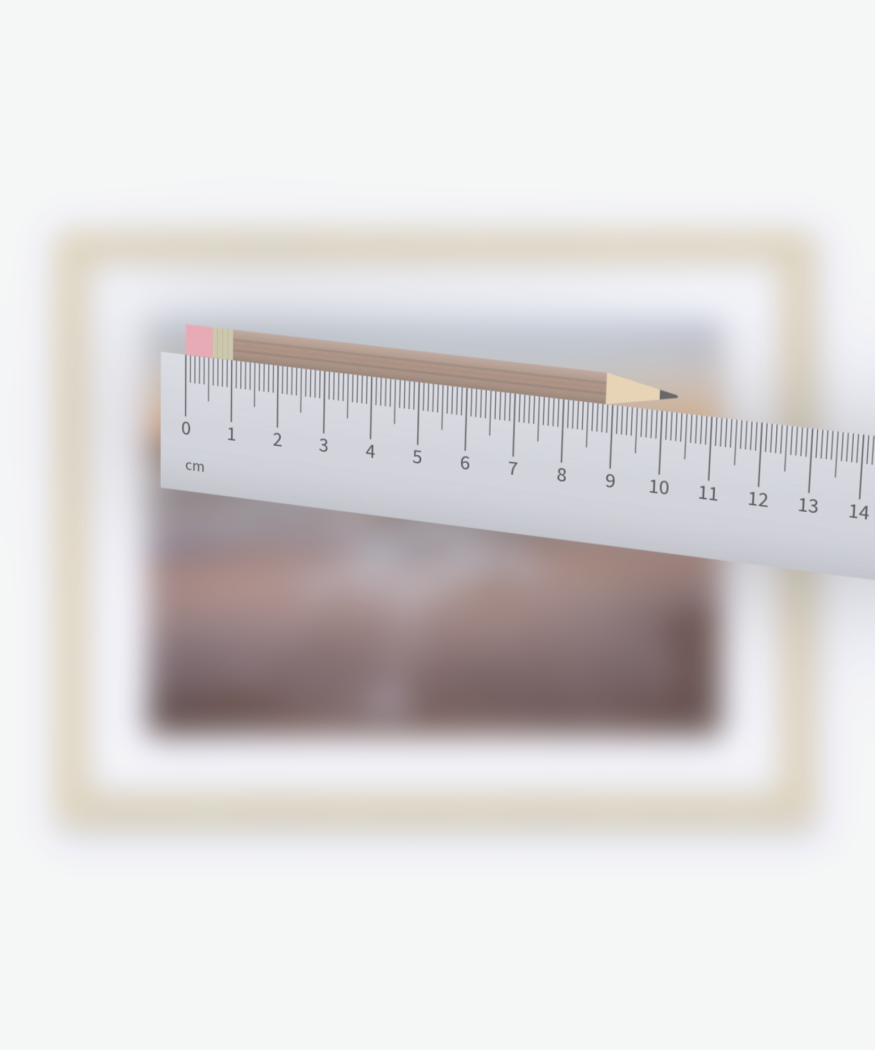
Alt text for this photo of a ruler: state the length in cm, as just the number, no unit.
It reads 10.3
